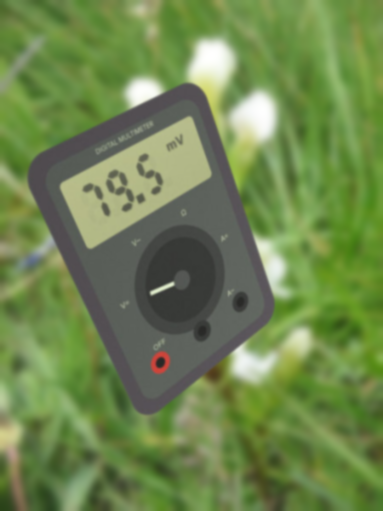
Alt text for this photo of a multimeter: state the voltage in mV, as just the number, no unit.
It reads 79.5
